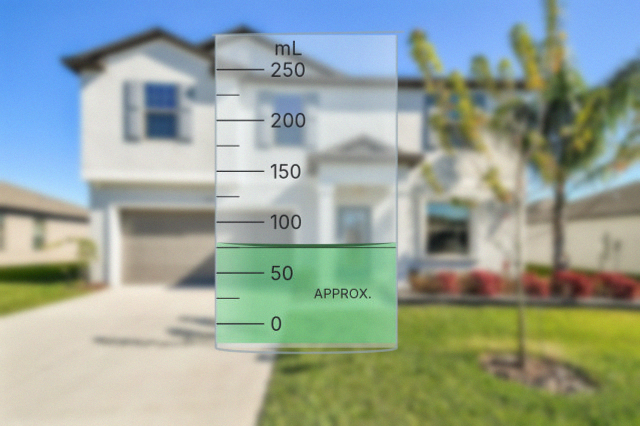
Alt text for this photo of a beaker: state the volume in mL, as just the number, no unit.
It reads 75
